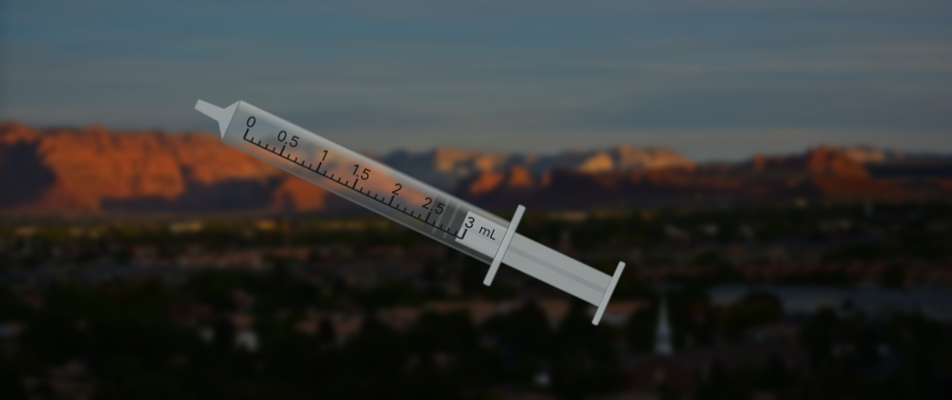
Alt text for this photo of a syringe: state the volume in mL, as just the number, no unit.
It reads 2.5
